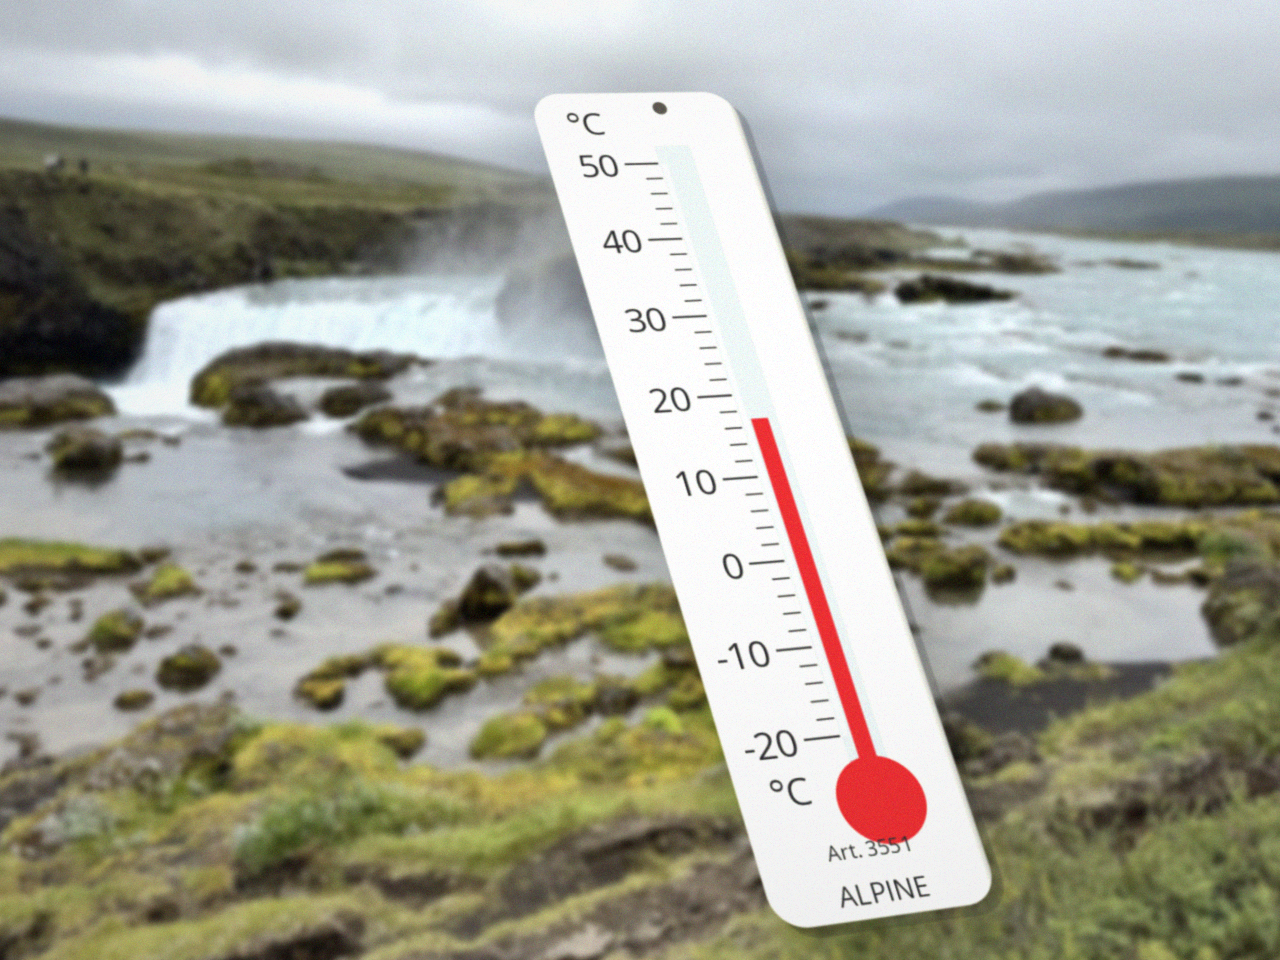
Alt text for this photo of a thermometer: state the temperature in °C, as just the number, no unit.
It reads 17
